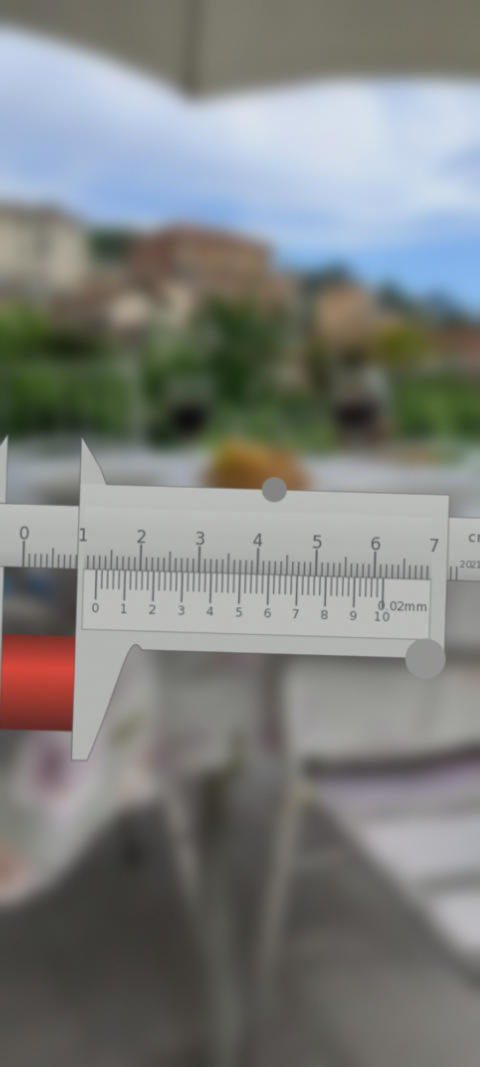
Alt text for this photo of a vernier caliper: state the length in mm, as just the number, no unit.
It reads 12.5
